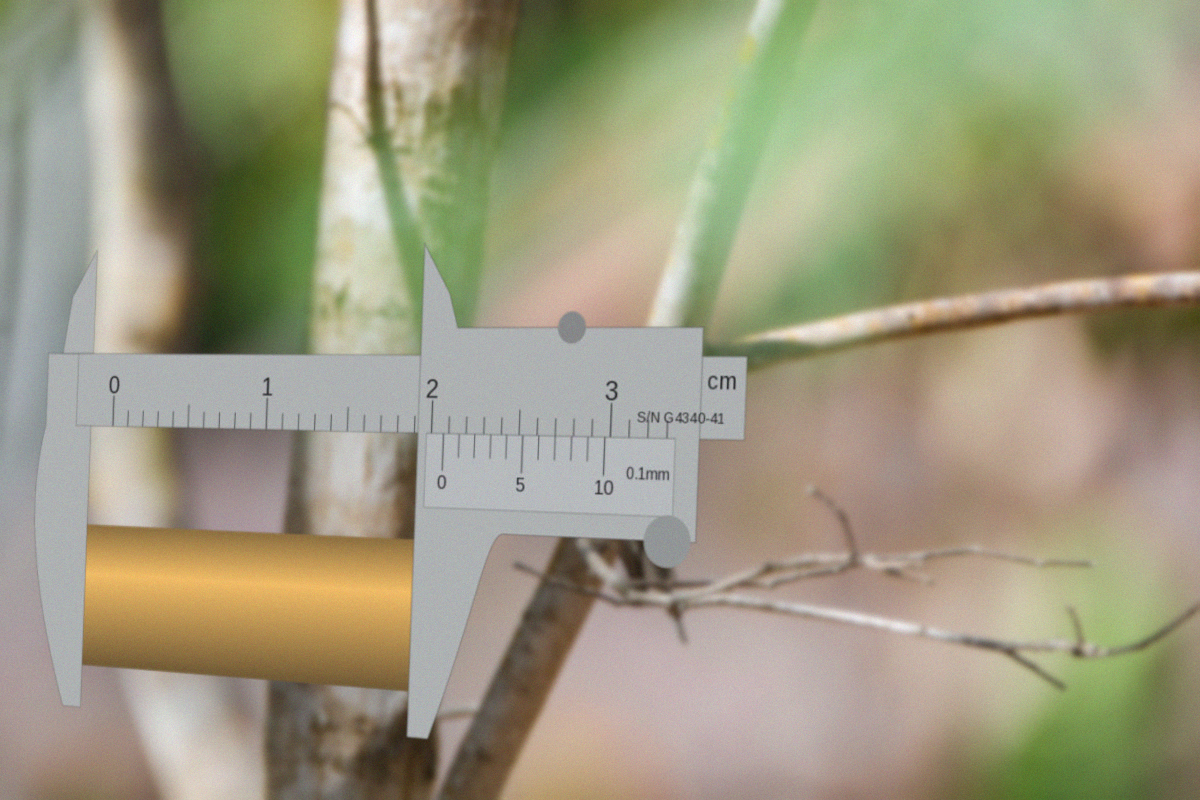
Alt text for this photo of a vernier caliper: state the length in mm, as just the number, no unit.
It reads 20.7
